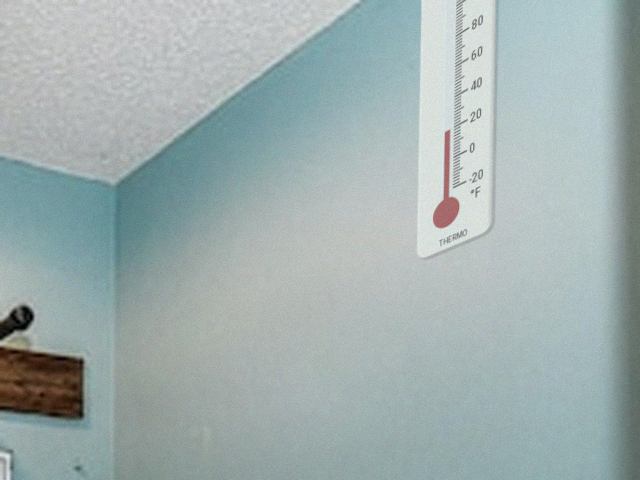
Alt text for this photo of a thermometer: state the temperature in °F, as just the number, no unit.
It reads 20
